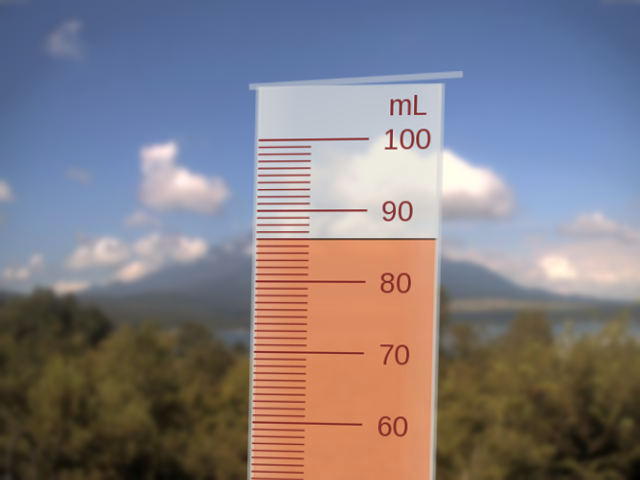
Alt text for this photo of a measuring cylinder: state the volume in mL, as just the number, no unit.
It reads 86
